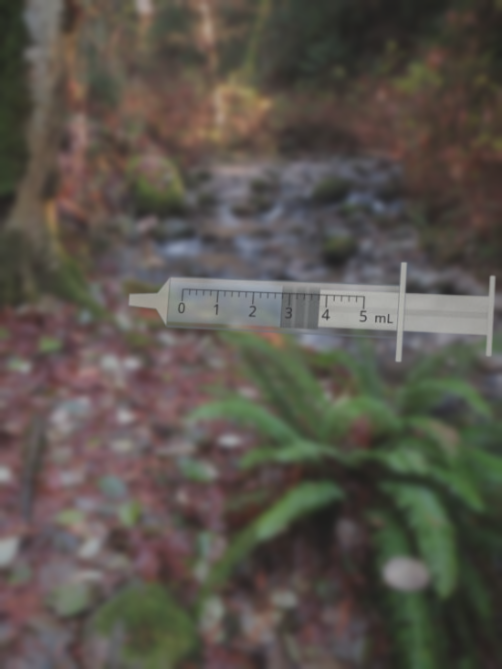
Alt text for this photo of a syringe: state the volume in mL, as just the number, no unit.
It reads 2.8
